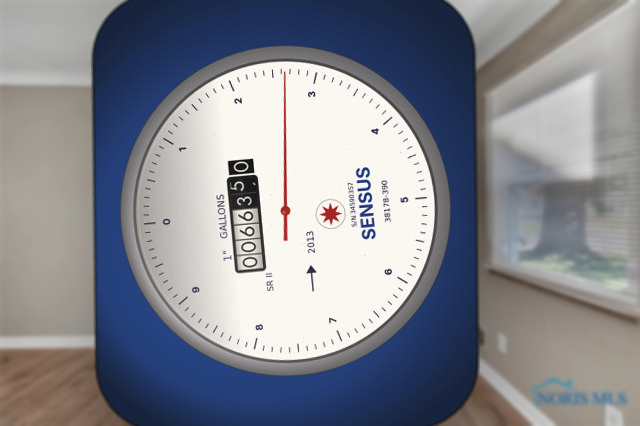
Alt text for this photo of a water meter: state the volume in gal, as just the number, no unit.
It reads 66352.6
